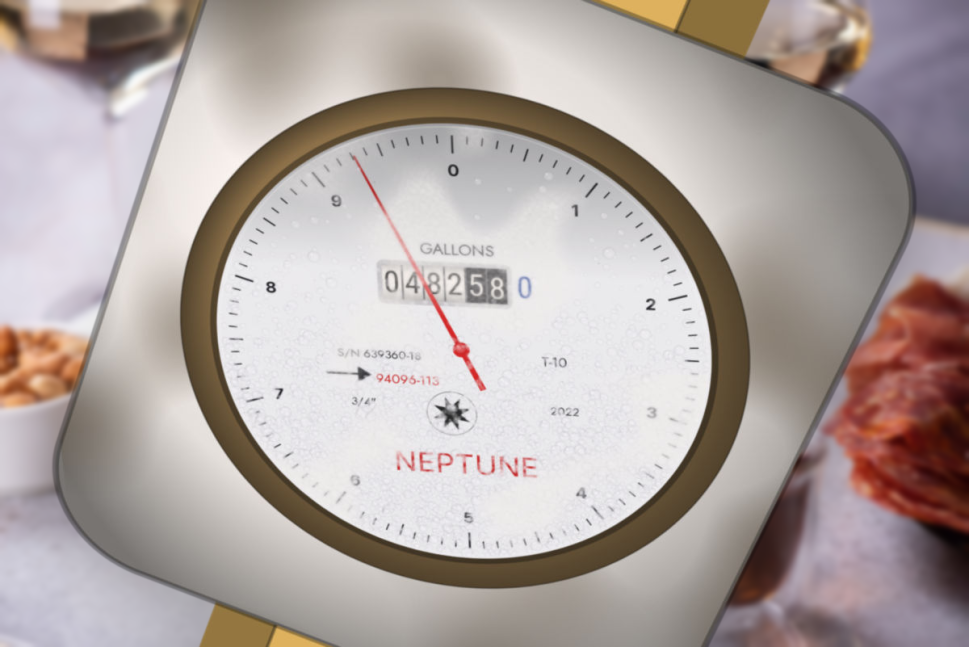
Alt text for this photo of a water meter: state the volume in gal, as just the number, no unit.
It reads 482579.3
